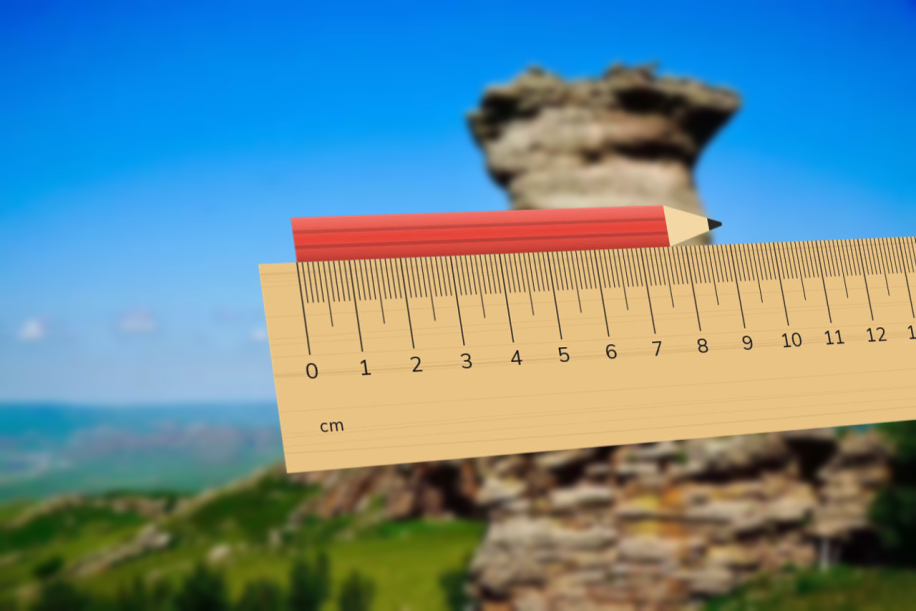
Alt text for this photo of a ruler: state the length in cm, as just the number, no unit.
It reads 8.9
